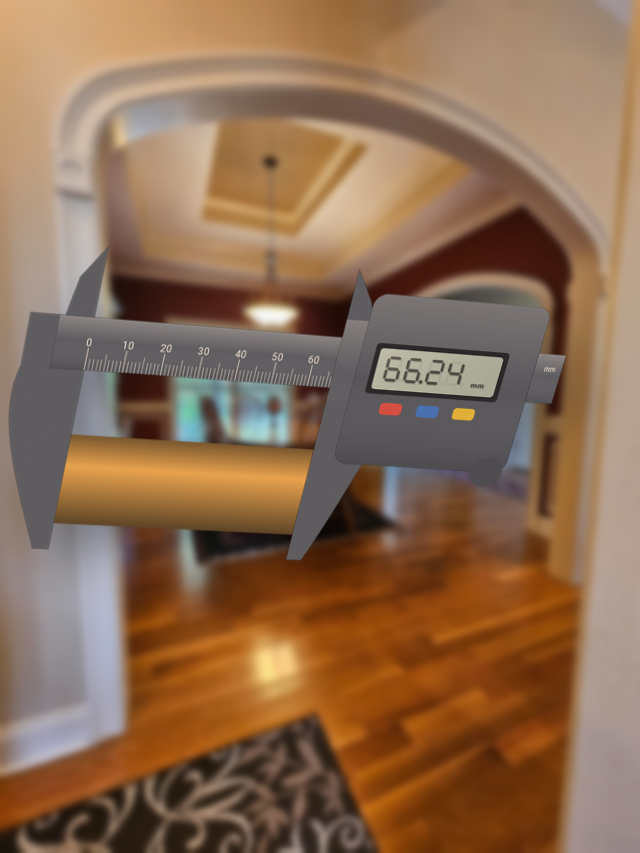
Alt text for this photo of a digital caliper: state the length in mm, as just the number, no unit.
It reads 66.24
